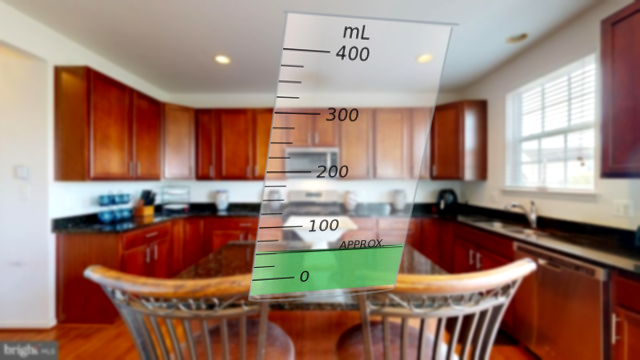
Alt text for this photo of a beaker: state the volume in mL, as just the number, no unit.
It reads 50
